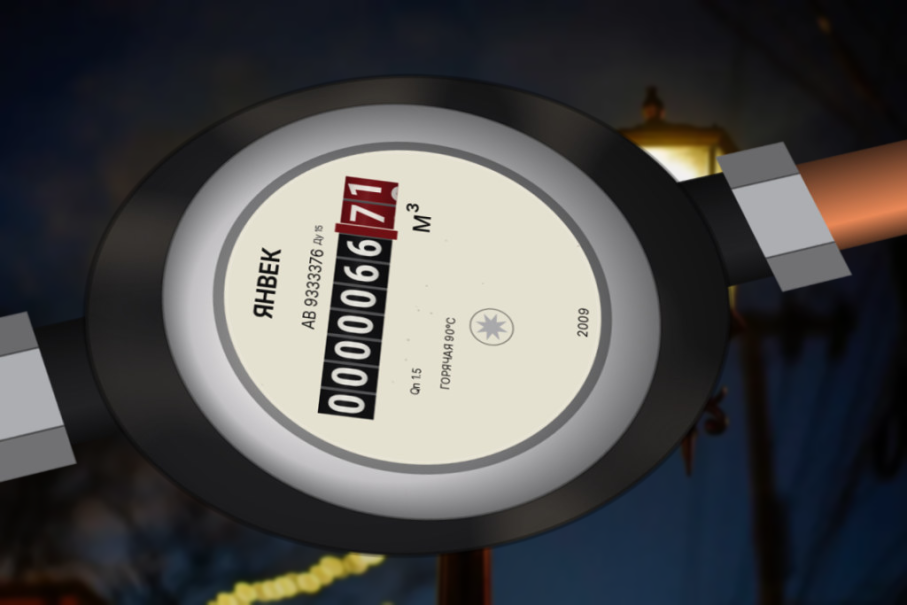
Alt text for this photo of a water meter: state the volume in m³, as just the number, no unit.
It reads 66.71
